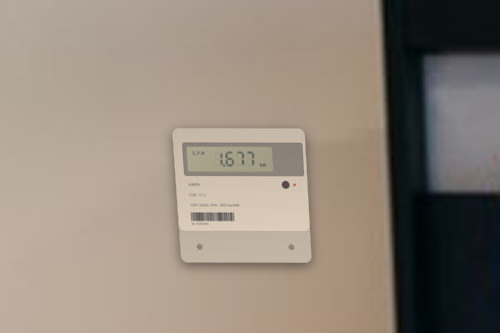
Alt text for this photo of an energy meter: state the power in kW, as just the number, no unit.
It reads 1.677
